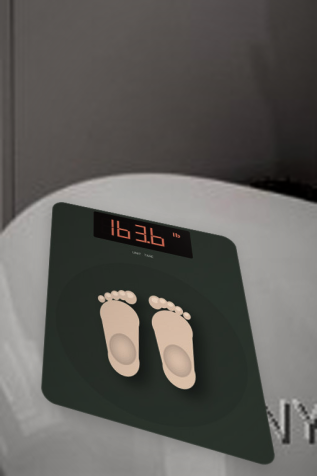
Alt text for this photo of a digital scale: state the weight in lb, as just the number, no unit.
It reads 163.6
